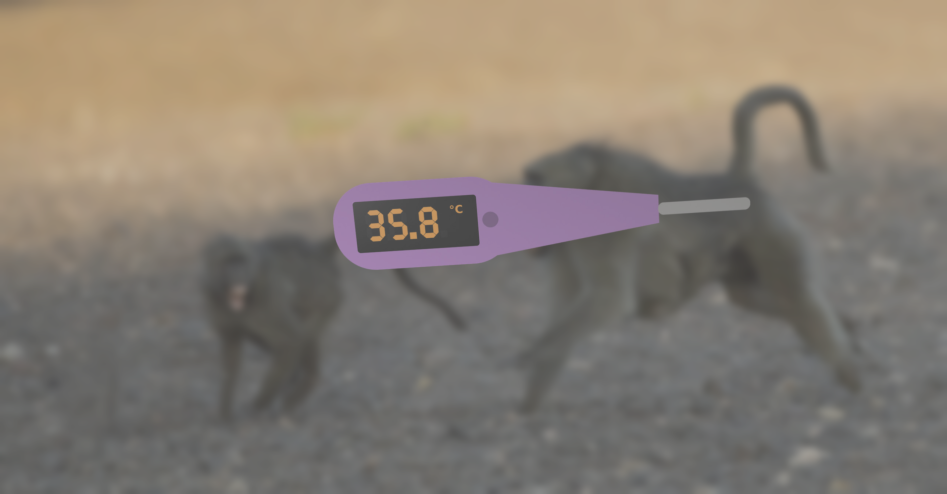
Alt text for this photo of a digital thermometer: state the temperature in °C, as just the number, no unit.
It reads 35.8
